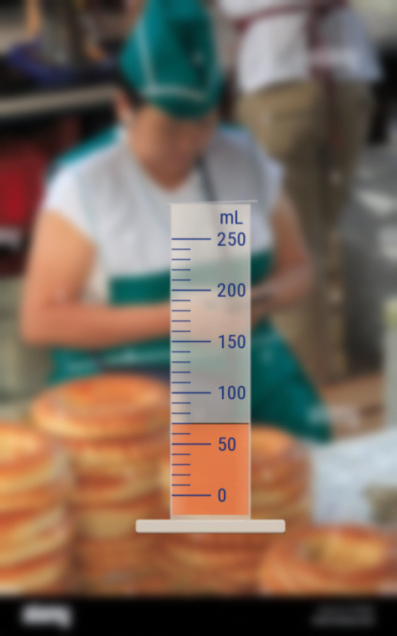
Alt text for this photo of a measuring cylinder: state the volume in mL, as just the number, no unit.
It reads 70
